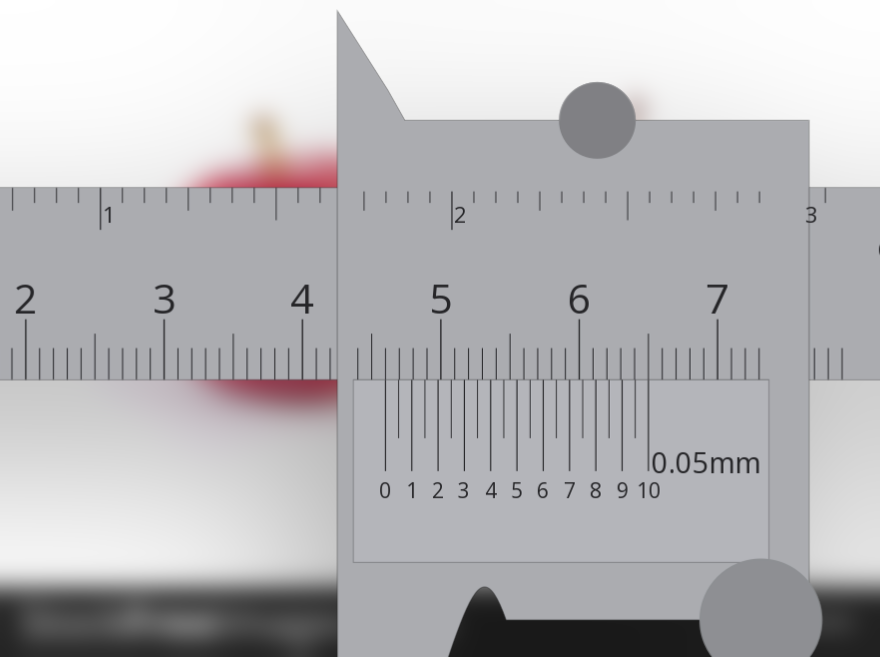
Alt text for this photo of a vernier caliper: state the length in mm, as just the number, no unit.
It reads 46.0
